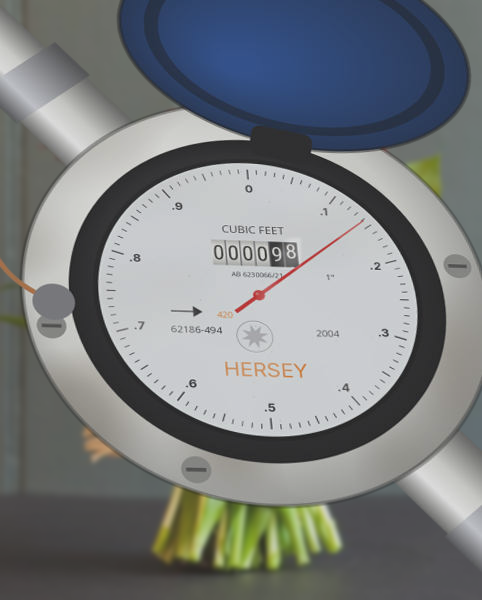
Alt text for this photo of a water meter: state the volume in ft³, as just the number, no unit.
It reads 98.14
